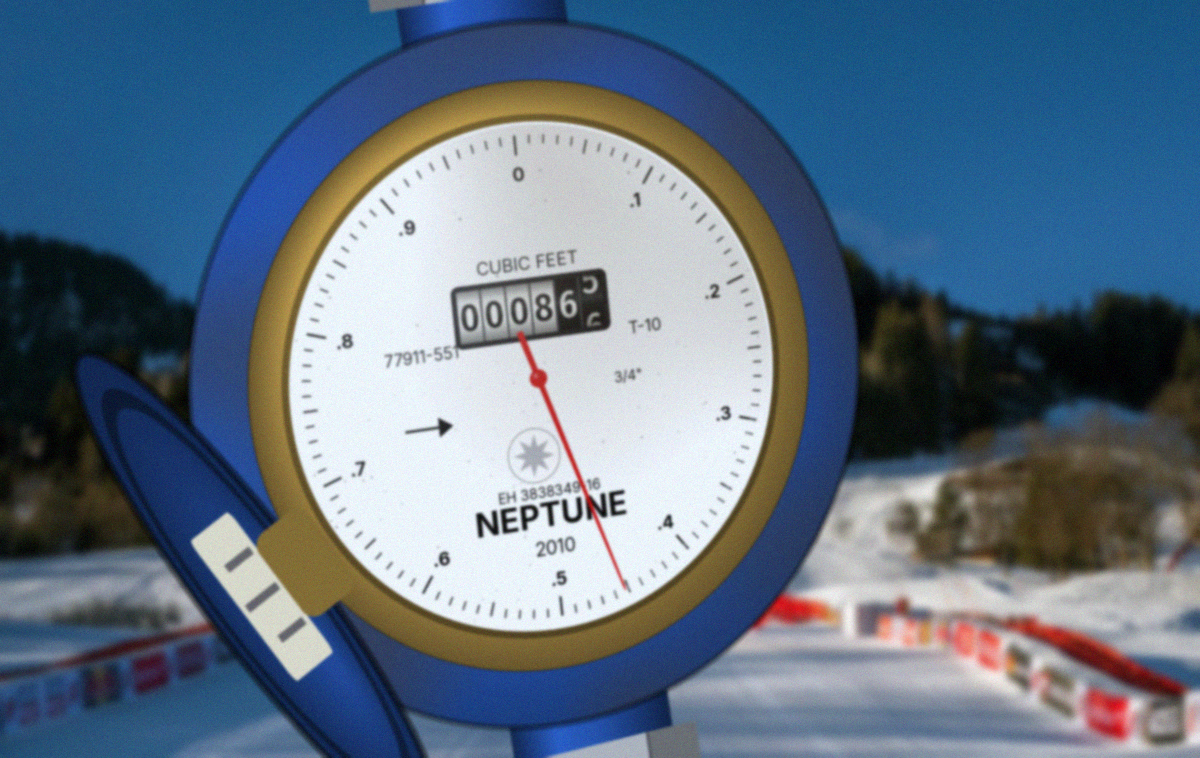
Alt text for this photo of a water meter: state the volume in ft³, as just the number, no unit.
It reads 865.45
